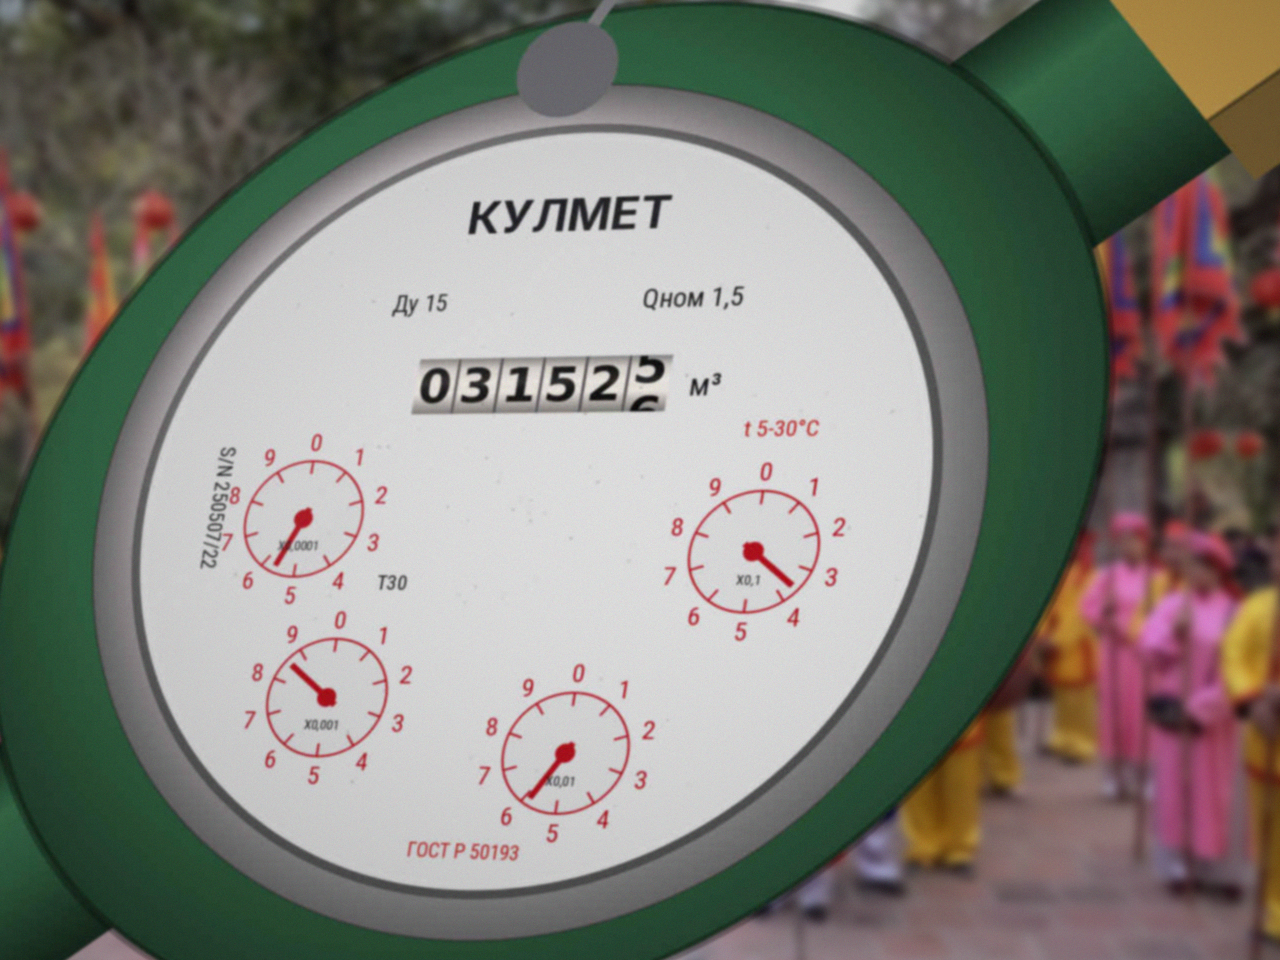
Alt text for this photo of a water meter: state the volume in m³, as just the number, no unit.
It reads 31525.3585
